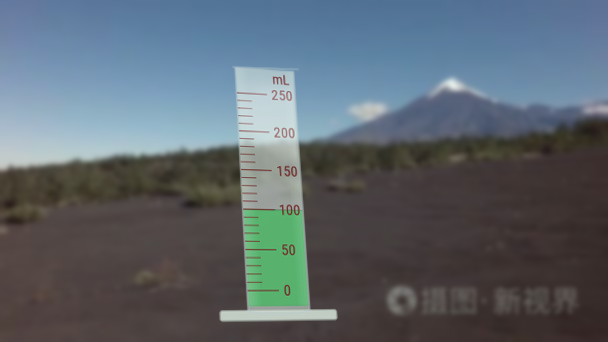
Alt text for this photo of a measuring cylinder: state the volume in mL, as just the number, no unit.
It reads 100
